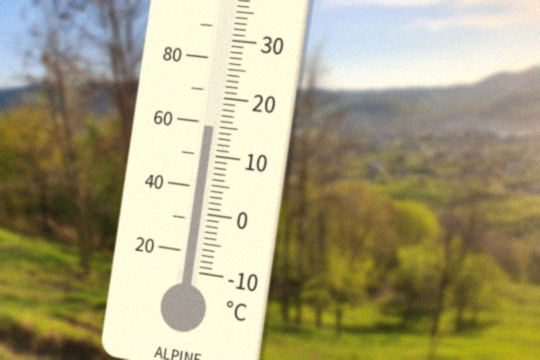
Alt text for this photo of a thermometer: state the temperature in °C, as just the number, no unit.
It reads 15
